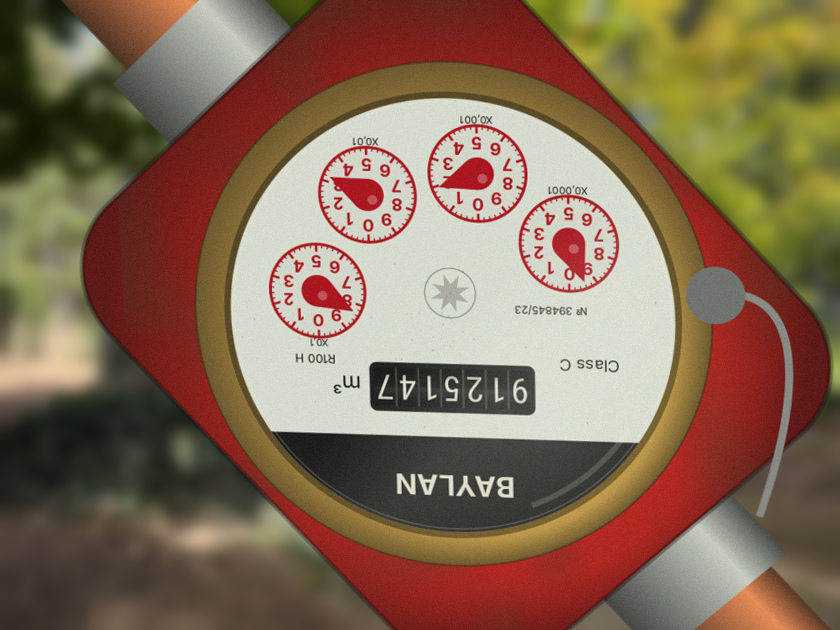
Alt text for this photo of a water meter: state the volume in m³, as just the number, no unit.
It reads 9125147.8319
